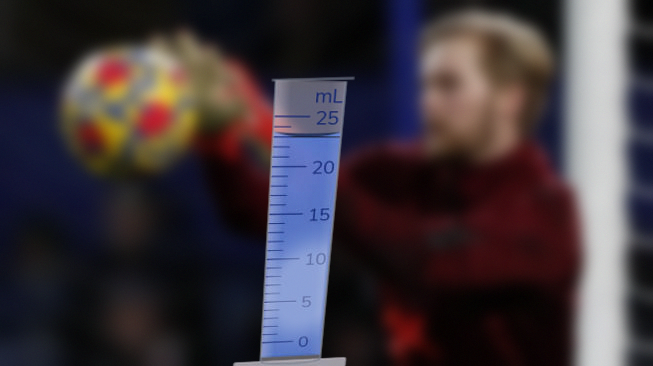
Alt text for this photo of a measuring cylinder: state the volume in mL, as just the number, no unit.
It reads 23
